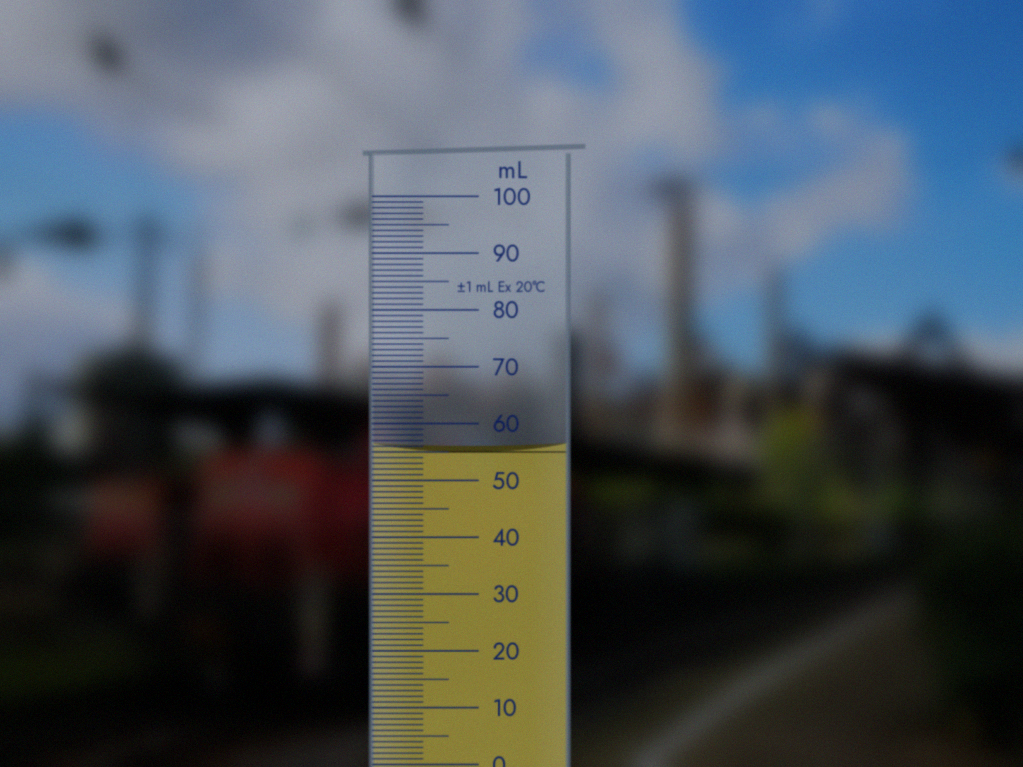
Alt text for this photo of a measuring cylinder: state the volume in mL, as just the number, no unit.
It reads 55
